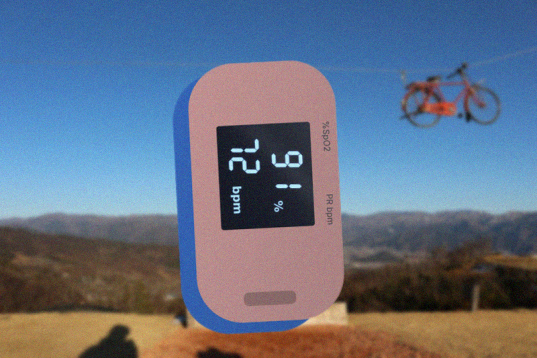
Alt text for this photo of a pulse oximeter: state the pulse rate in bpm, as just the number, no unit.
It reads 72
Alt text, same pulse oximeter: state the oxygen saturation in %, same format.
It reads 91
